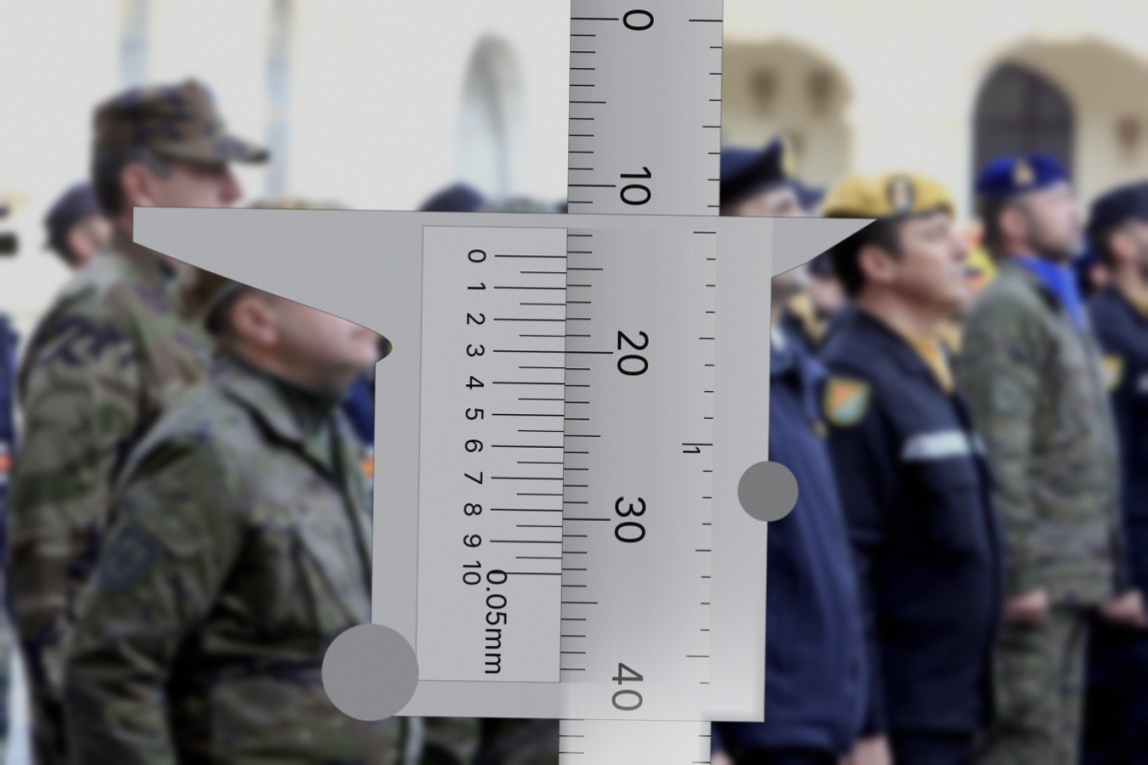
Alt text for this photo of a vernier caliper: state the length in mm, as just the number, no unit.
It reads 14.3
